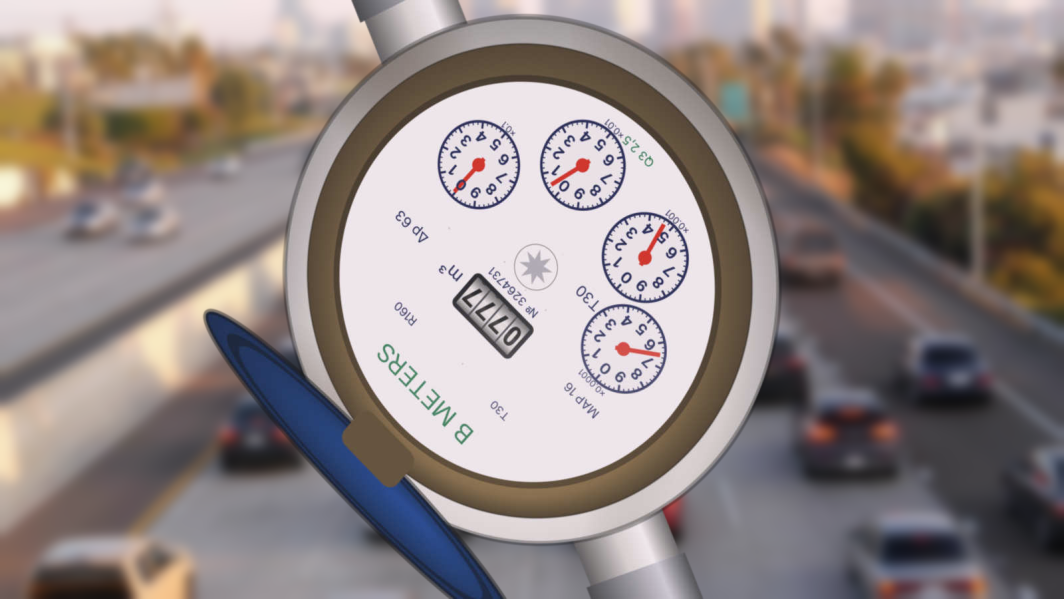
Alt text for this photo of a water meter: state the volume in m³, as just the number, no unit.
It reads 777.0046
